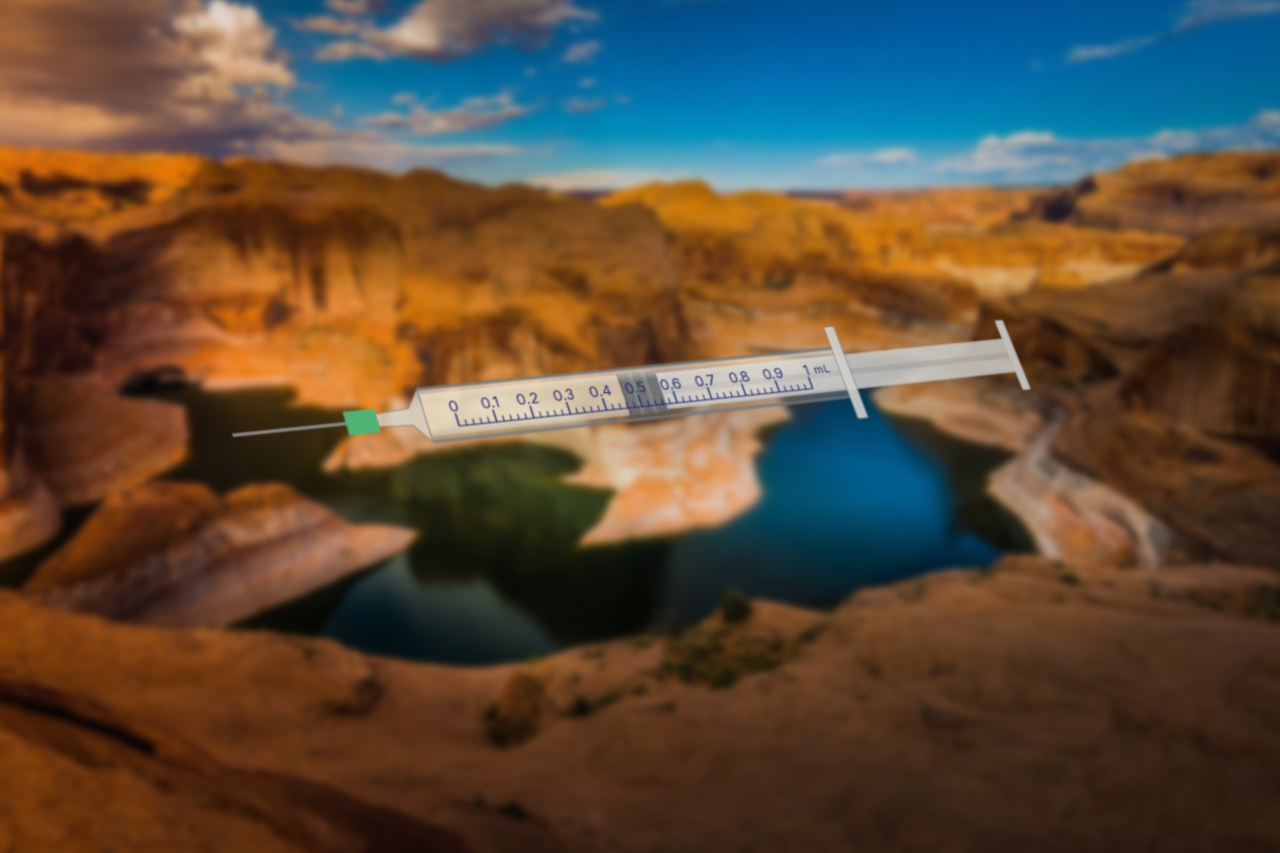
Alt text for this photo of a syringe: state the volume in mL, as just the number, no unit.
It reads 0.46
